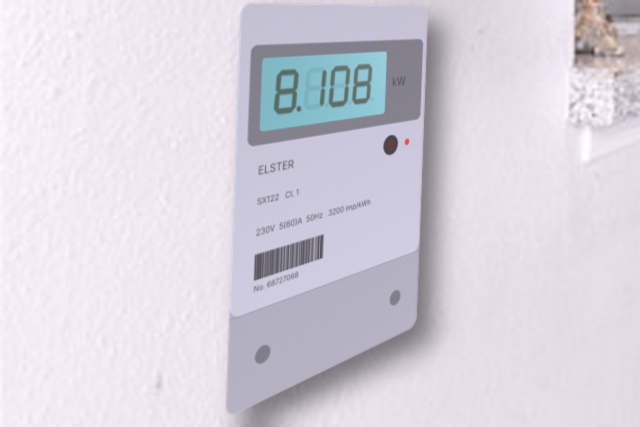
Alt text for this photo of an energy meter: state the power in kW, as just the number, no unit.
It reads 8.108
